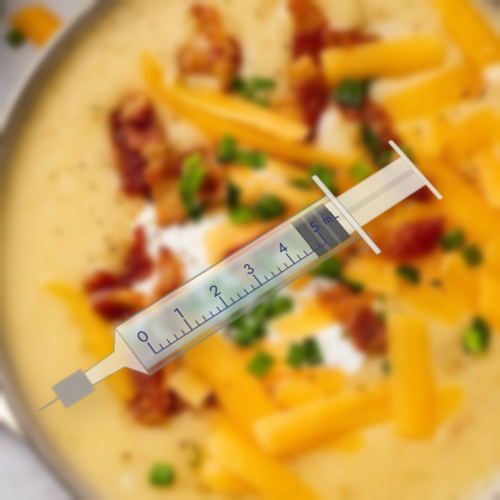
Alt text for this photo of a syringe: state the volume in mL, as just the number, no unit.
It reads 4.6
